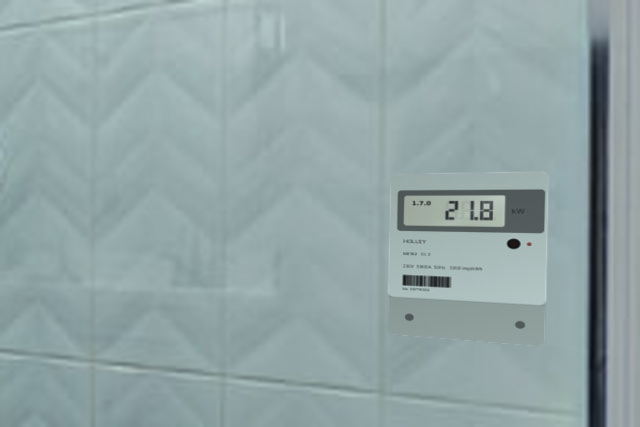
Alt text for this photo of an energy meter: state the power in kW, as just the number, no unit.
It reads 21.8
